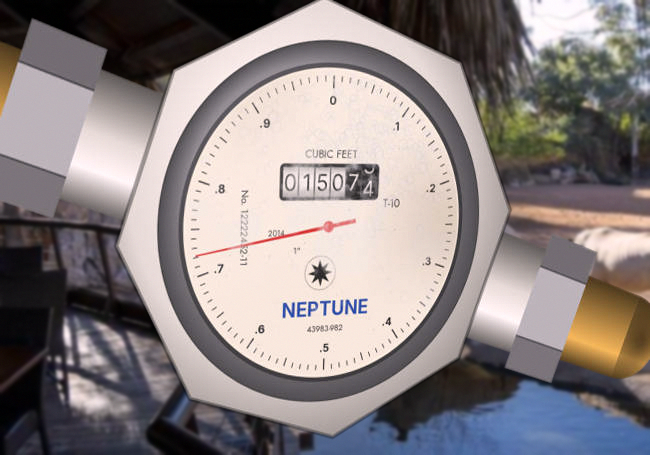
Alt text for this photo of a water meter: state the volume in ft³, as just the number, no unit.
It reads 15073.72
